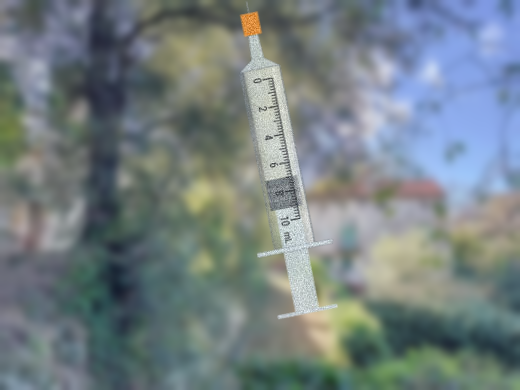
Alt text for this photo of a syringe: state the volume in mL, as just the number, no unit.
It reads 7
